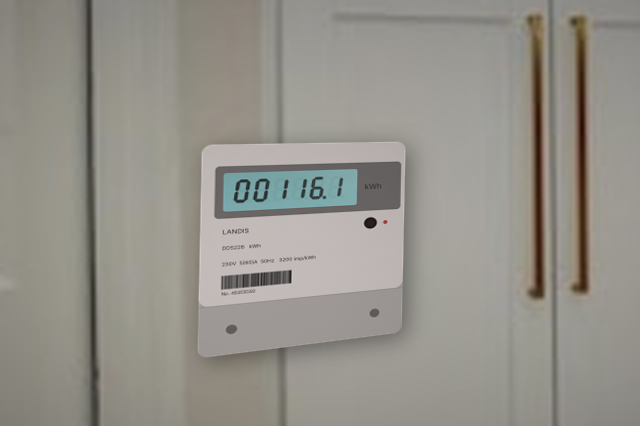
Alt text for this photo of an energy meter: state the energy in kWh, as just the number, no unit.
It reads 116.1
